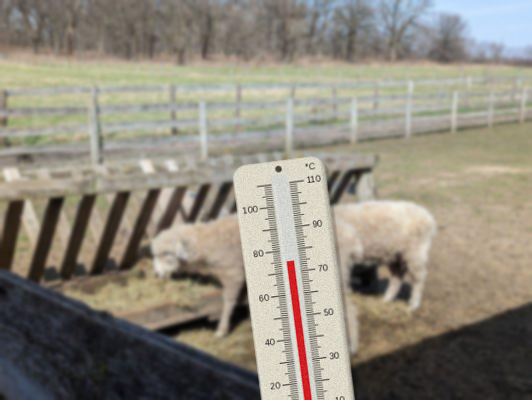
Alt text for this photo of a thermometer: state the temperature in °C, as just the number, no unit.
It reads 75
